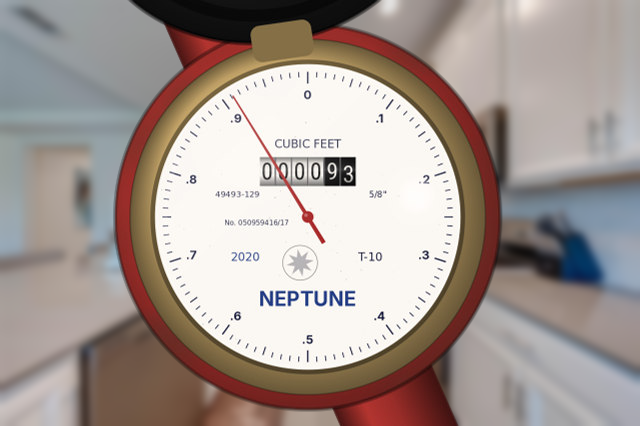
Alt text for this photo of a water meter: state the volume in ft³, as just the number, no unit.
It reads 92.91
